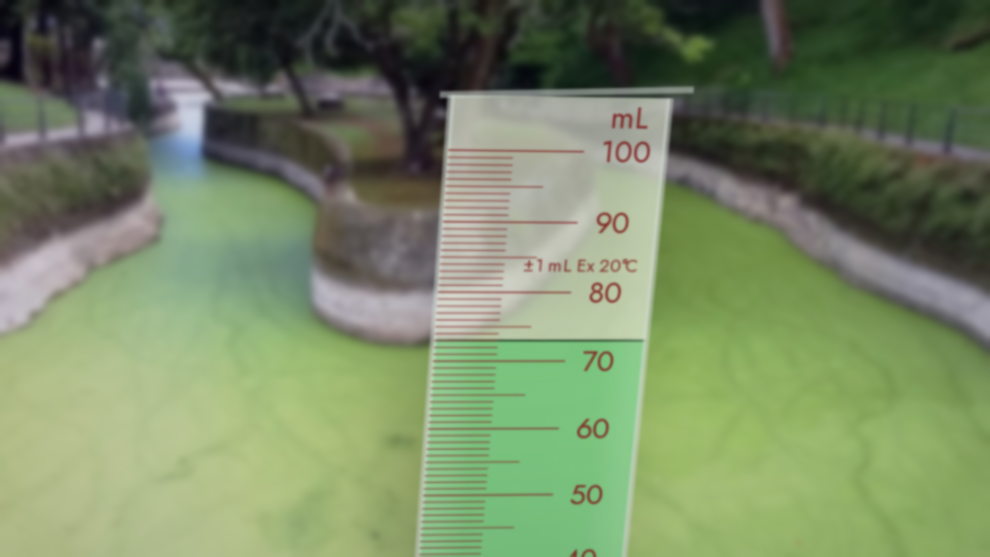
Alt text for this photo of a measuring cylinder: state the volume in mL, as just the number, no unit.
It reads 73
